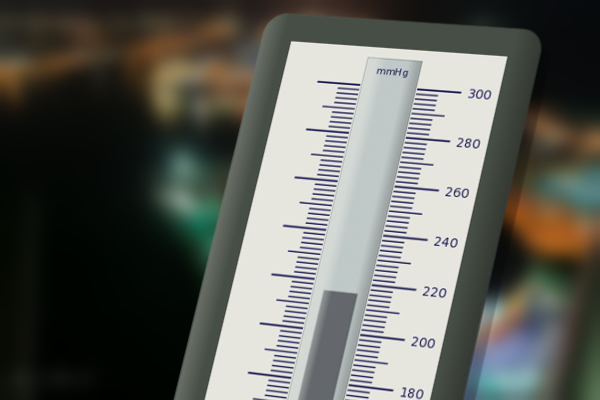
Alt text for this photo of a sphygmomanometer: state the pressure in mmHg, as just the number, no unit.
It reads 216
